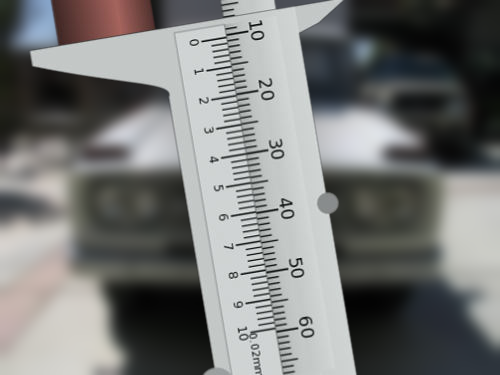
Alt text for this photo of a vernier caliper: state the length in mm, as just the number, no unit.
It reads 10.4
